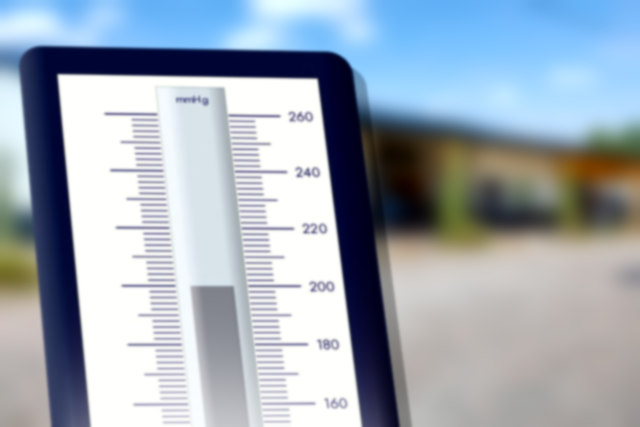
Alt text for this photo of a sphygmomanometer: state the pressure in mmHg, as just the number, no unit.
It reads 200
